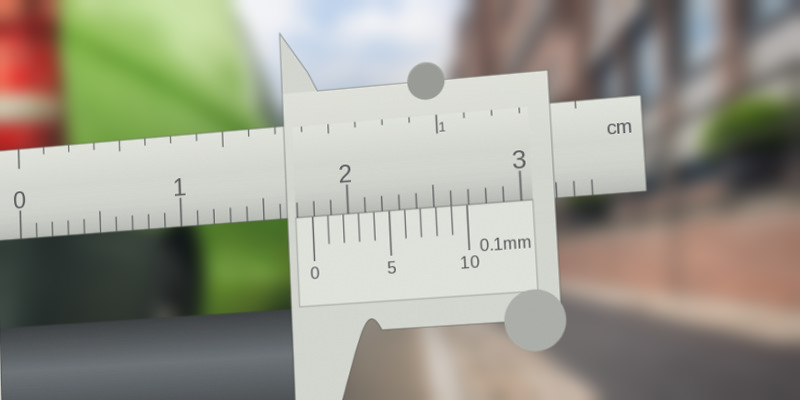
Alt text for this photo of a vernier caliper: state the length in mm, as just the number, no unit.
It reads 17.9
